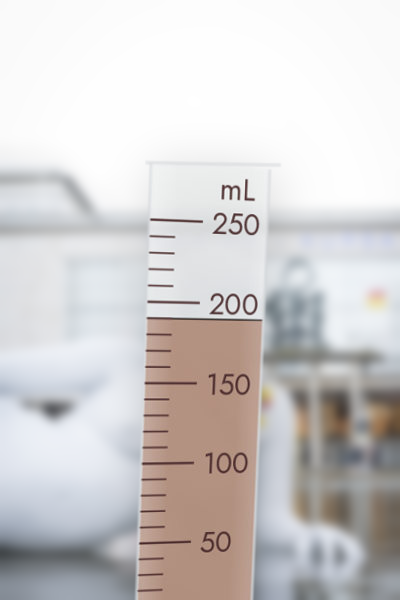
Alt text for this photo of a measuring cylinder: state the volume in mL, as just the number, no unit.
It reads 190
